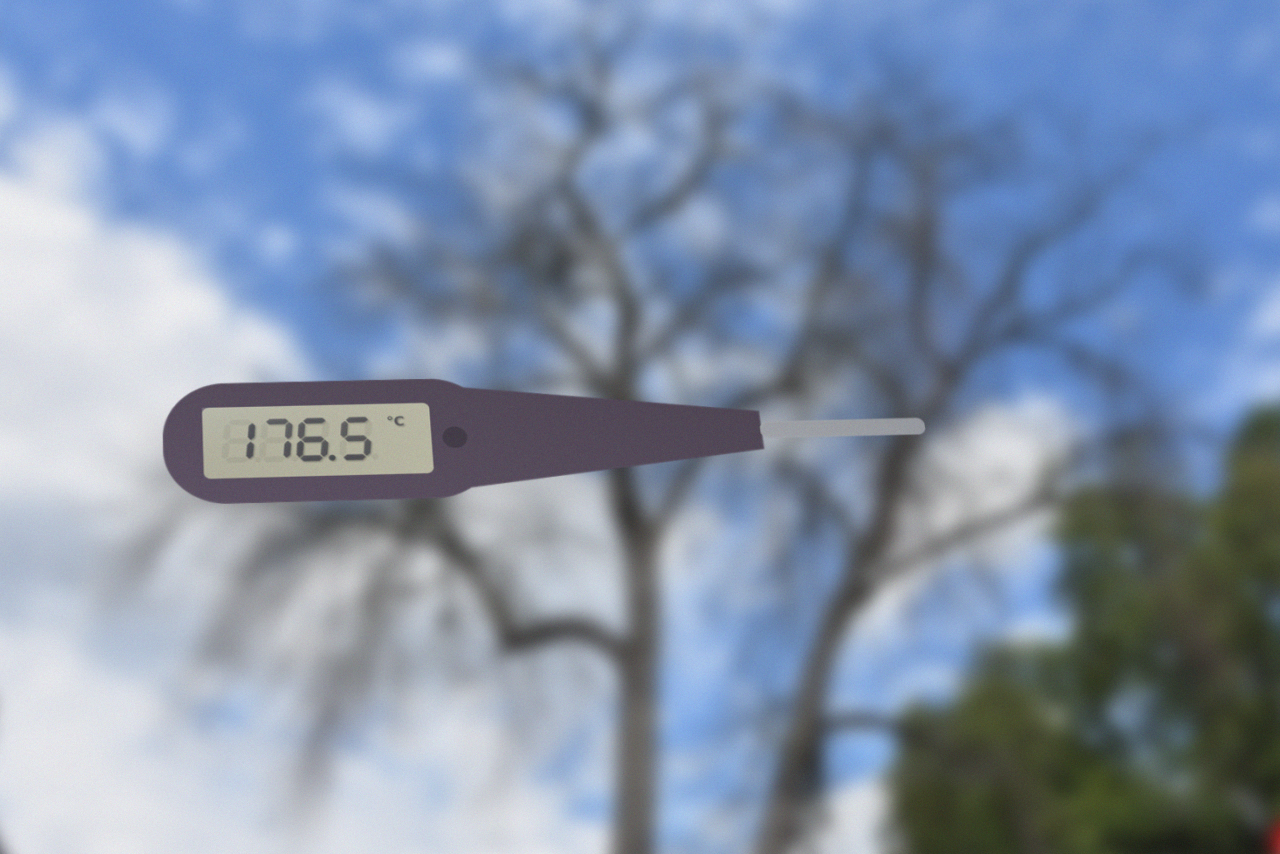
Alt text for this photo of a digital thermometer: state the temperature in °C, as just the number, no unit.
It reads 176.5
